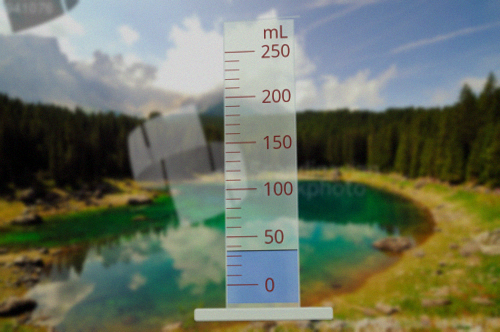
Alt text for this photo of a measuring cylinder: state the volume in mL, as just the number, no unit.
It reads 35
